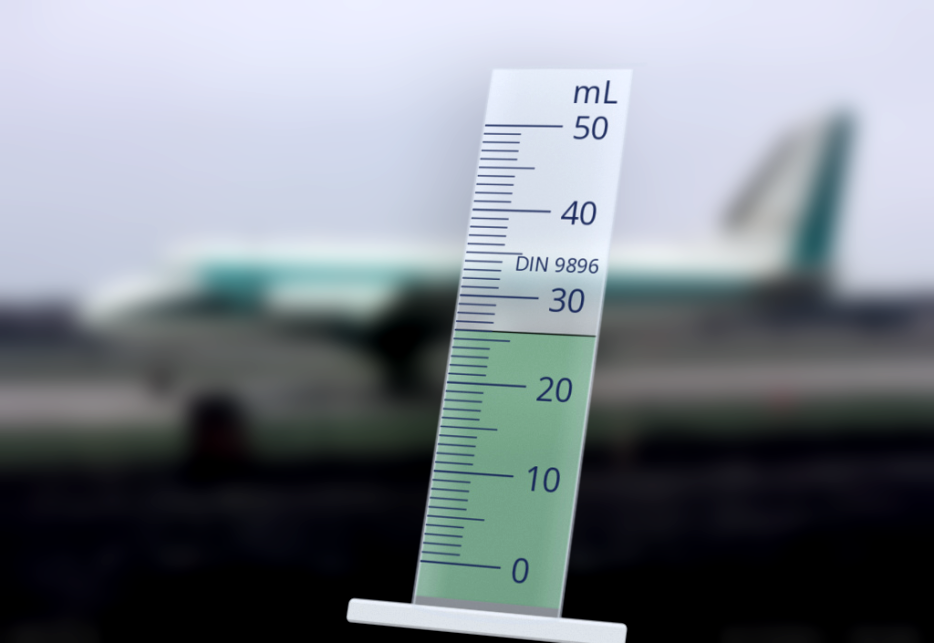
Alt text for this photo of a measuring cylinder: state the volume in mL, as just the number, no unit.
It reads 26
